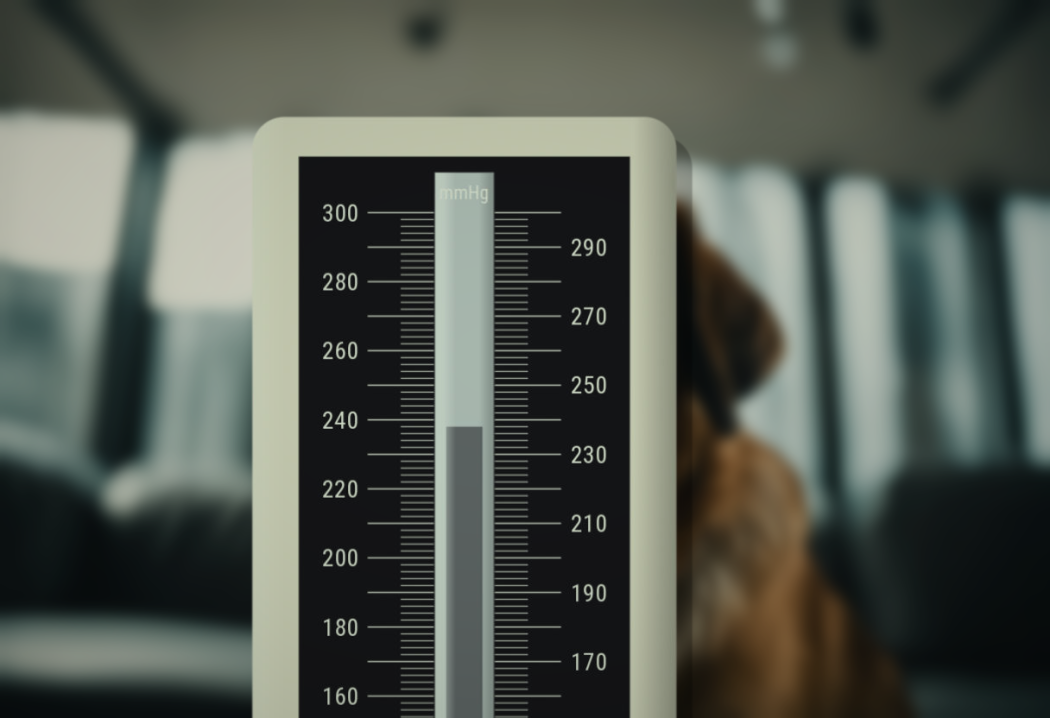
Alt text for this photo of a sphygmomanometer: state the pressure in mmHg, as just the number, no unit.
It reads 238
